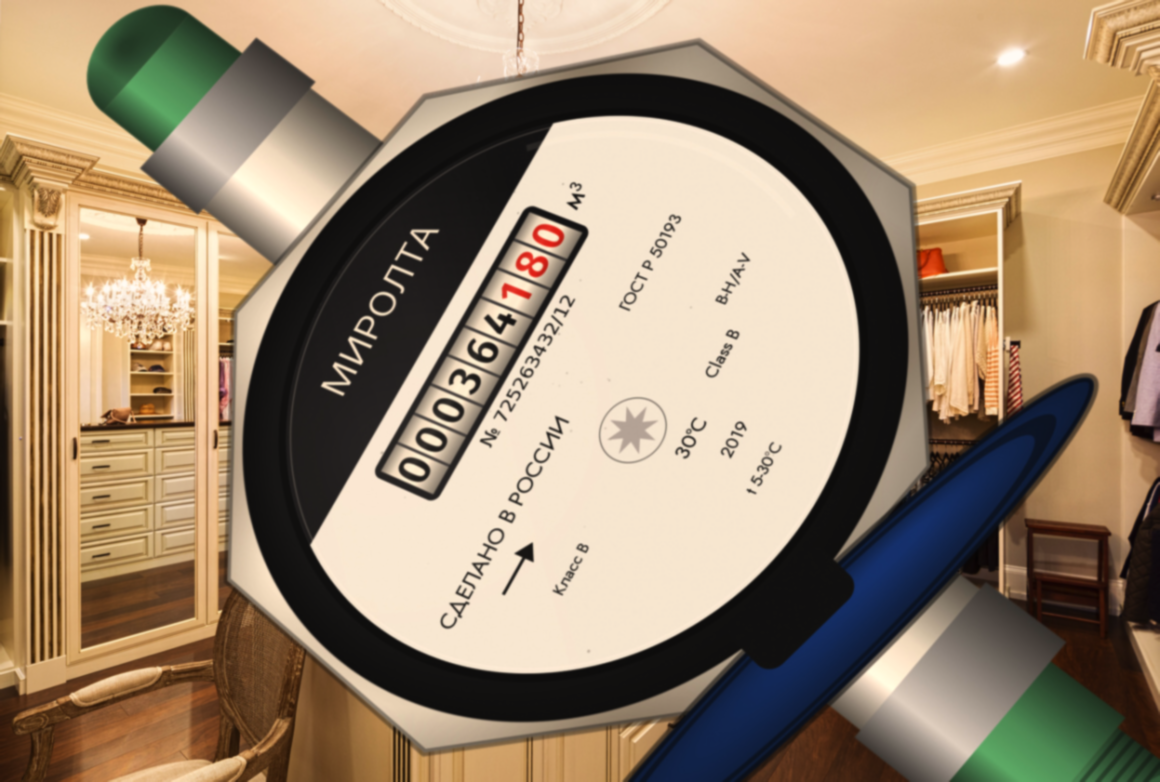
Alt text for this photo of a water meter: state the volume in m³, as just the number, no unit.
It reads 364.180
